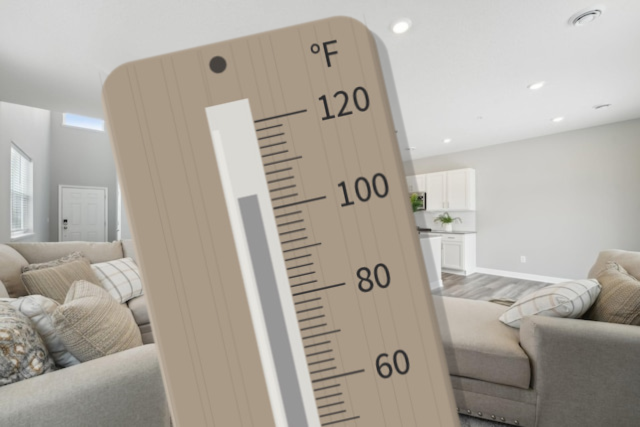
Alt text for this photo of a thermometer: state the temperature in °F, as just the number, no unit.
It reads 104
